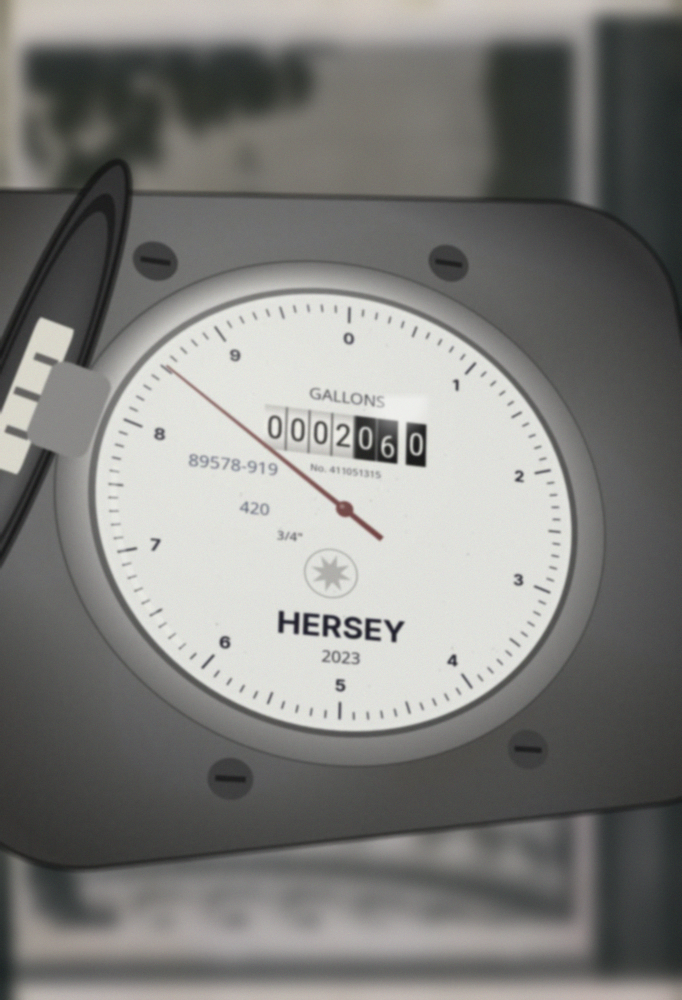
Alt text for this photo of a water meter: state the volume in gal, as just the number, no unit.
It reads 2058.5
